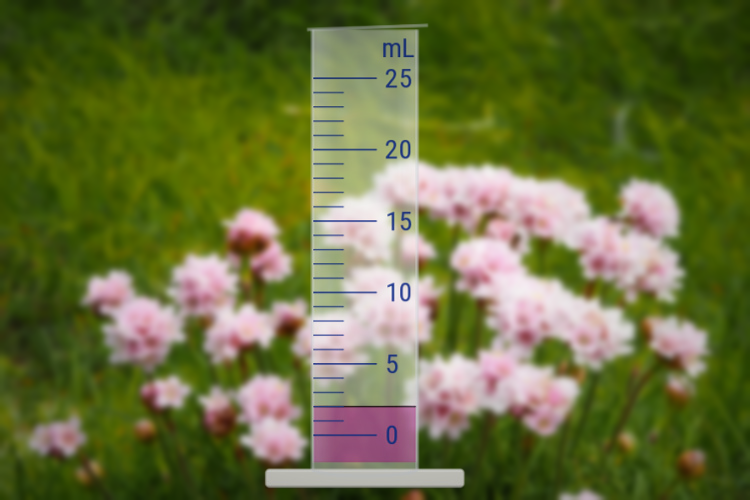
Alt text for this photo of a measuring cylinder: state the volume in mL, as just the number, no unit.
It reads 2
